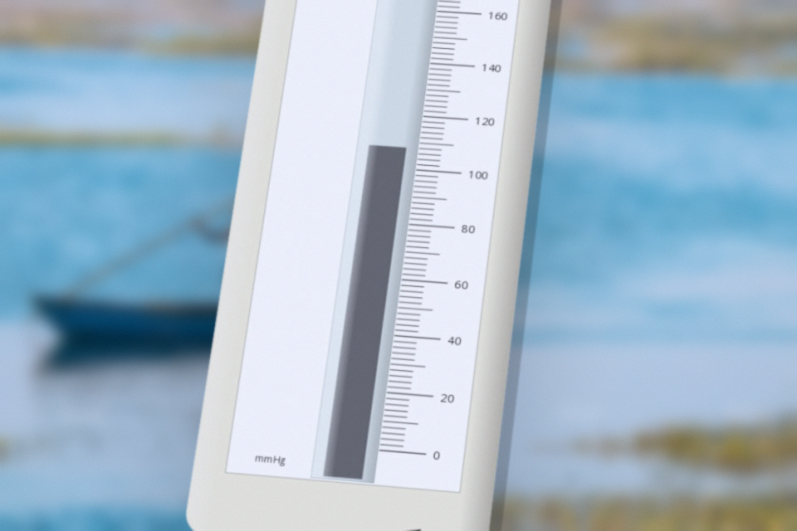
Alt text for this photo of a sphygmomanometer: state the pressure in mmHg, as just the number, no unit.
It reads 108
